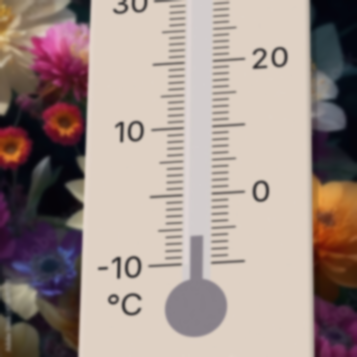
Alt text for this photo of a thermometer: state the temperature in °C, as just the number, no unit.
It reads -6
